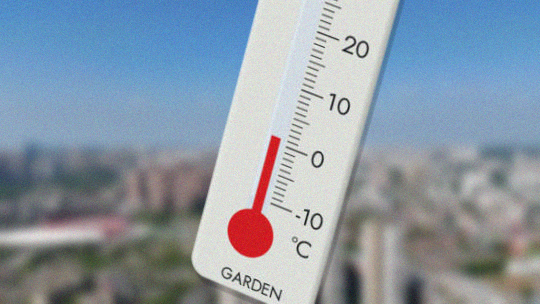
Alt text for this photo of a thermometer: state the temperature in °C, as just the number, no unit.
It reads 1
